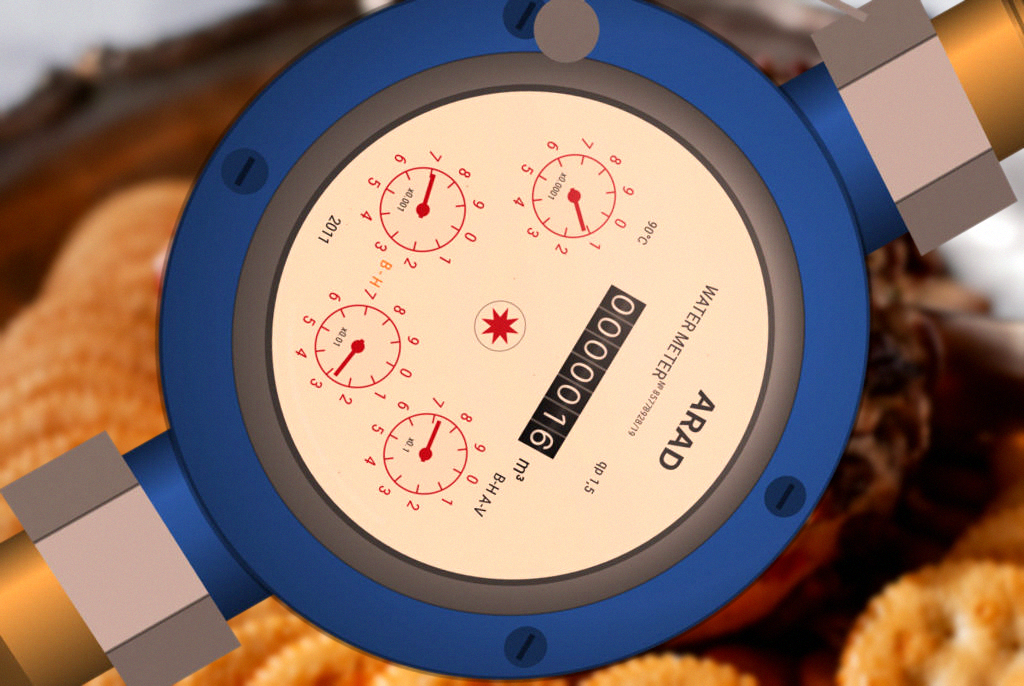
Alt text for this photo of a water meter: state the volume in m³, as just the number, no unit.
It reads 16.7271
